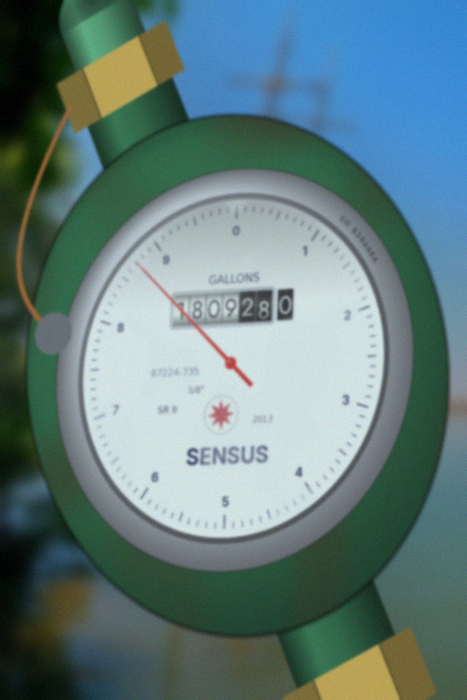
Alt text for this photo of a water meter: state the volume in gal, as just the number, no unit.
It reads 1809278.7
